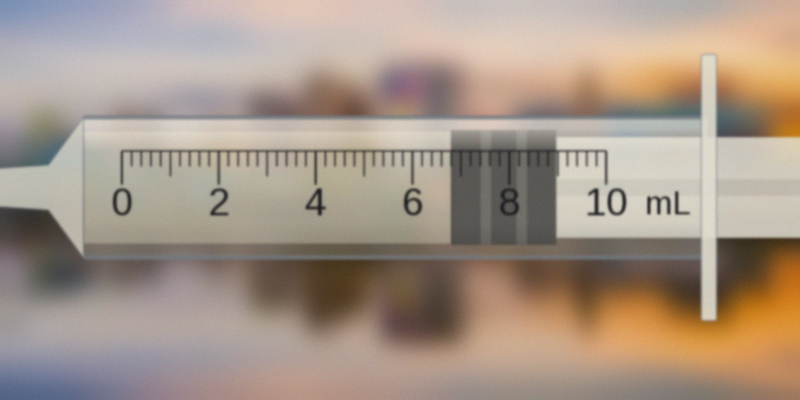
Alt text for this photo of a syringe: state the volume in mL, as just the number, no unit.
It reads 6.8
